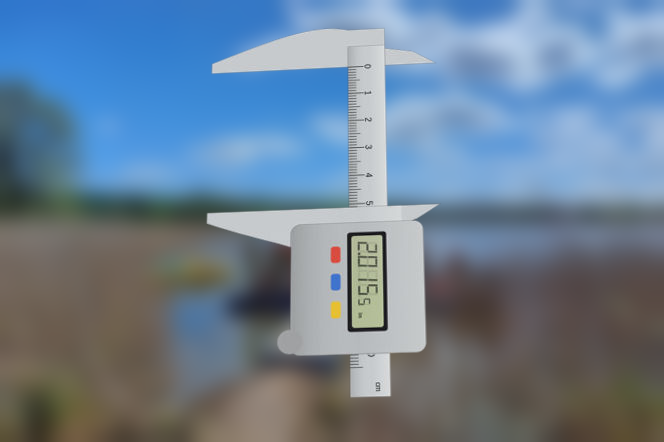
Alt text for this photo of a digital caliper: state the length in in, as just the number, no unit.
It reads 2.0155
